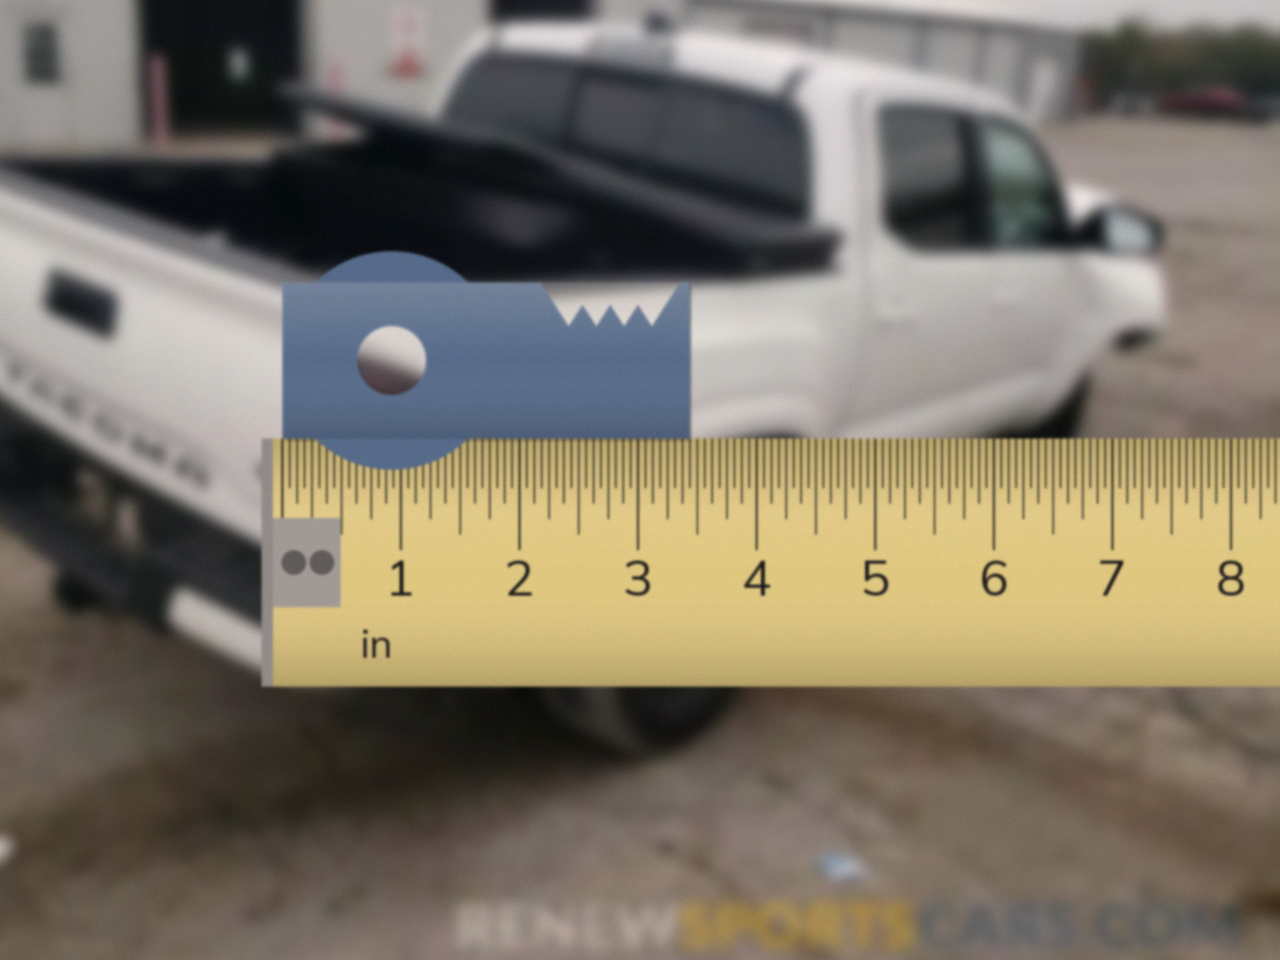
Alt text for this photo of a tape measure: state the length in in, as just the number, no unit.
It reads 3.4375
